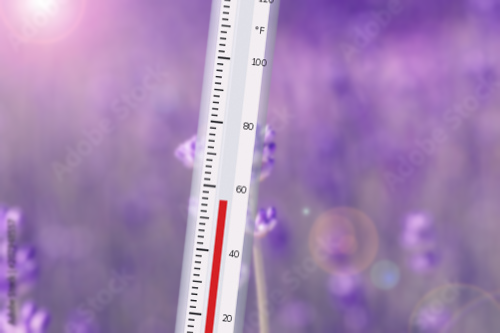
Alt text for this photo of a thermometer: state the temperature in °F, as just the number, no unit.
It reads 56
